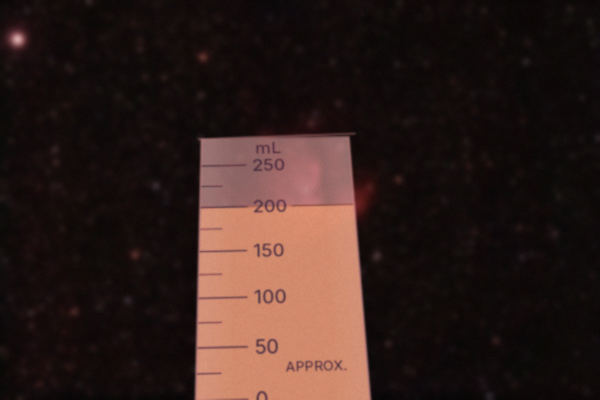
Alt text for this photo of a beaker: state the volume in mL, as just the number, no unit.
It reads 200
